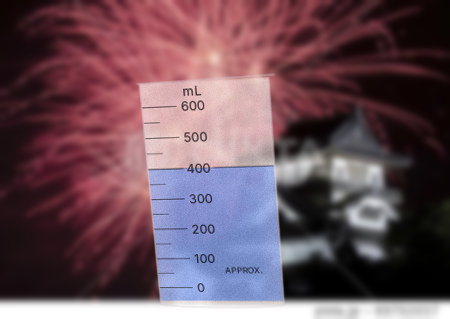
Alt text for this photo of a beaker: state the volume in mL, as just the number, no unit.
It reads 400
